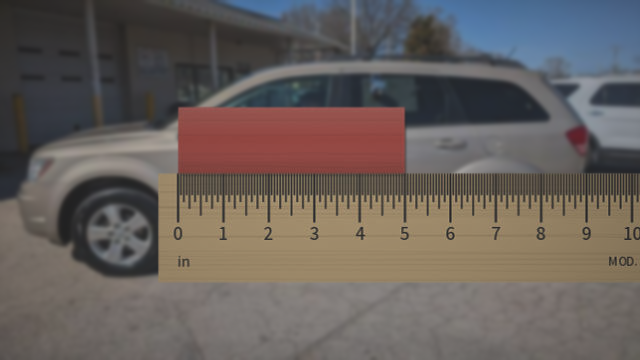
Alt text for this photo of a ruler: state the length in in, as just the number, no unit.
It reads 5
